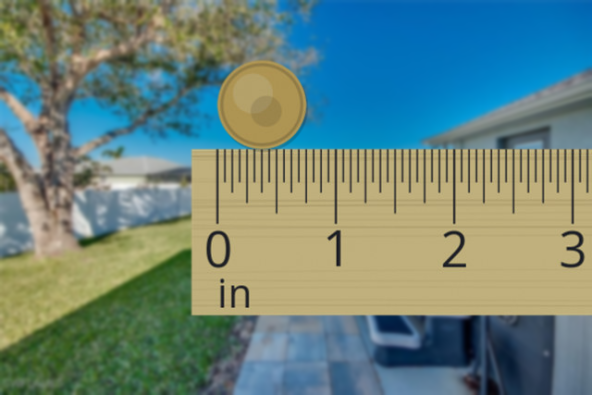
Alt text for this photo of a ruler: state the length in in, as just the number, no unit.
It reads 0.75
